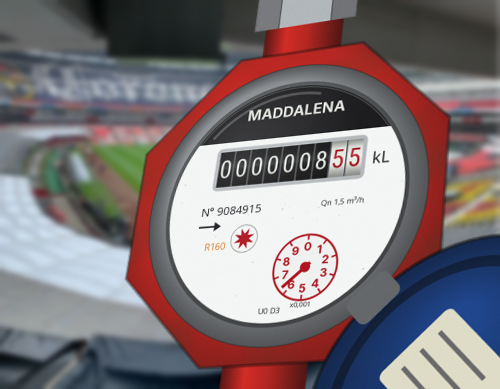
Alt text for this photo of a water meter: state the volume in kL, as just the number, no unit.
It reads 8.556
